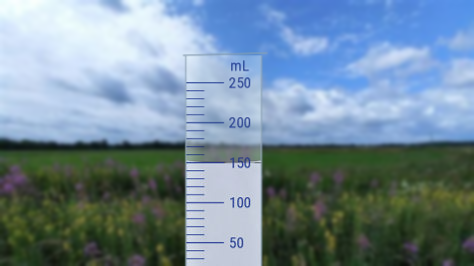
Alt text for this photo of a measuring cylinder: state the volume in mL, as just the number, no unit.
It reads 150
